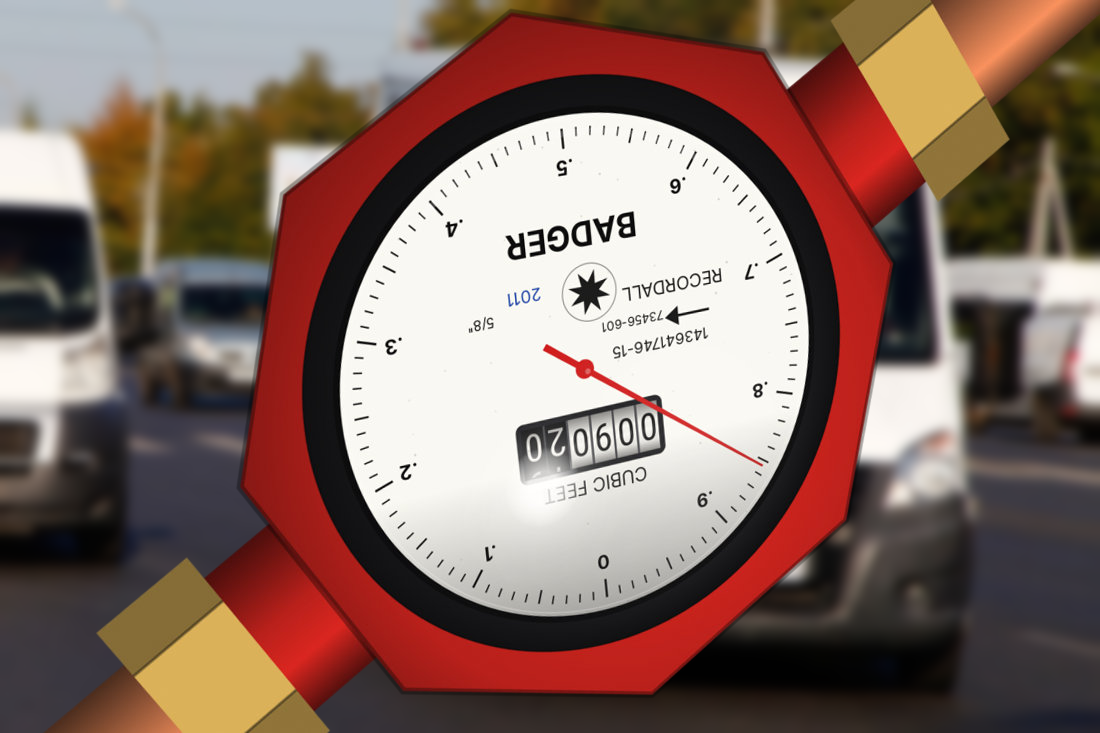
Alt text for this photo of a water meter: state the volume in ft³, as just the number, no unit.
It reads 9019.85
